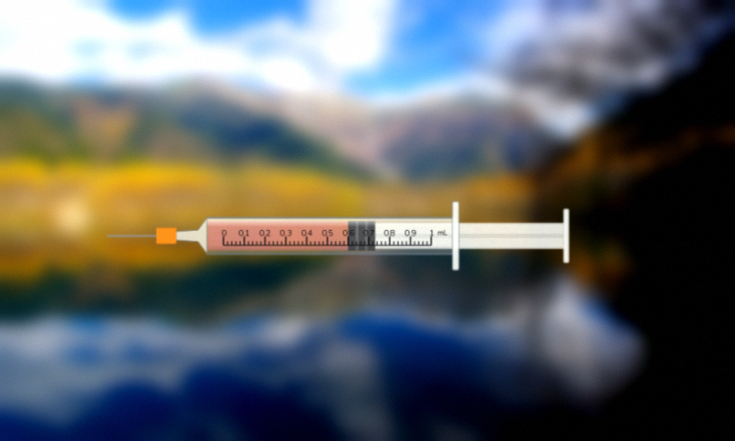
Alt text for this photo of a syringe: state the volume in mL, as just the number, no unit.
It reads 0.6
